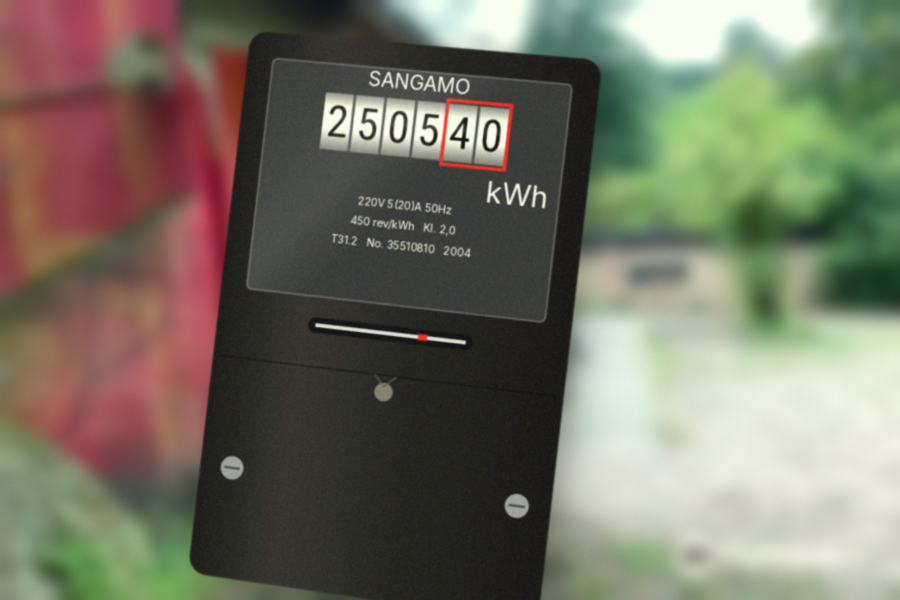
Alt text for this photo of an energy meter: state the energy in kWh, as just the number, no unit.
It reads 2505.40
